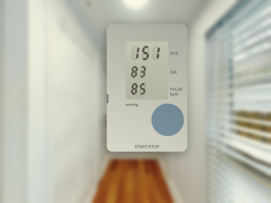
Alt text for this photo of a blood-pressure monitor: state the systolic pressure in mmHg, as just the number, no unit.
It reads 151
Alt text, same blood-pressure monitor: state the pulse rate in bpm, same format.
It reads 85
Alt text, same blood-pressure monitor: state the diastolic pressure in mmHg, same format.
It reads 83
